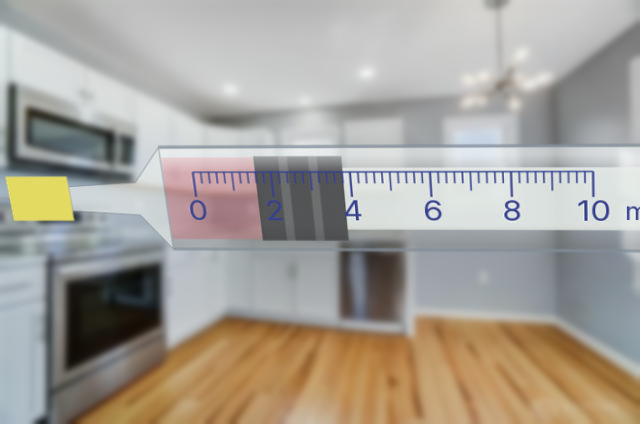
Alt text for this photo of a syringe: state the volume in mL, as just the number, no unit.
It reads 1.6
